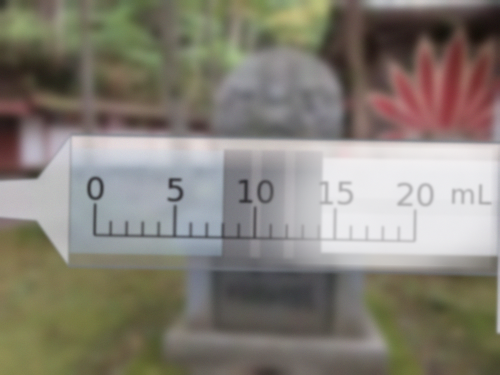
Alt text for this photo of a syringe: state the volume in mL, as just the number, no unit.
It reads 8
